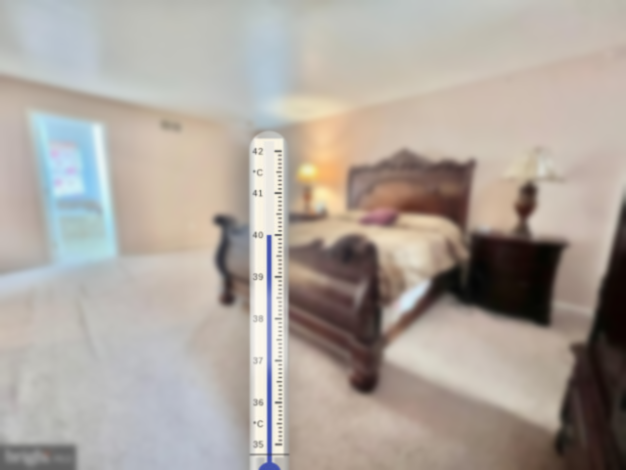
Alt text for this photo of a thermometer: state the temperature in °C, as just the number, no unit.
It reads 40
